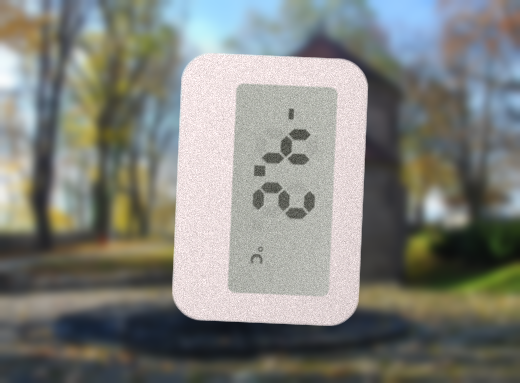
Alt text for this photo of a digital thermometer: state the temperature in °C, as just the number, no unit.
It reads -4.2
